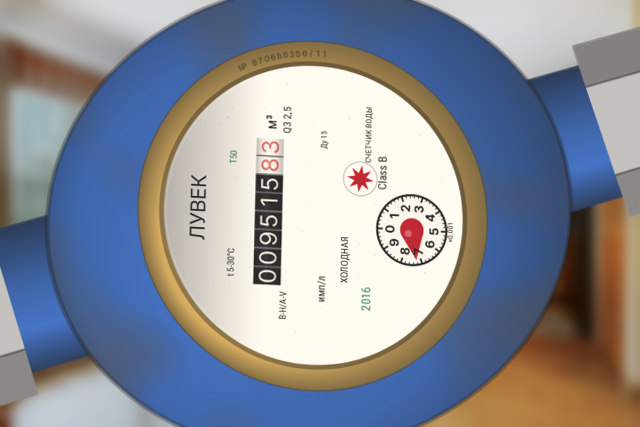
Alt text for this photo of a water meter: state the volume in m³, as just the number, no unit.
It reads 9515.837
